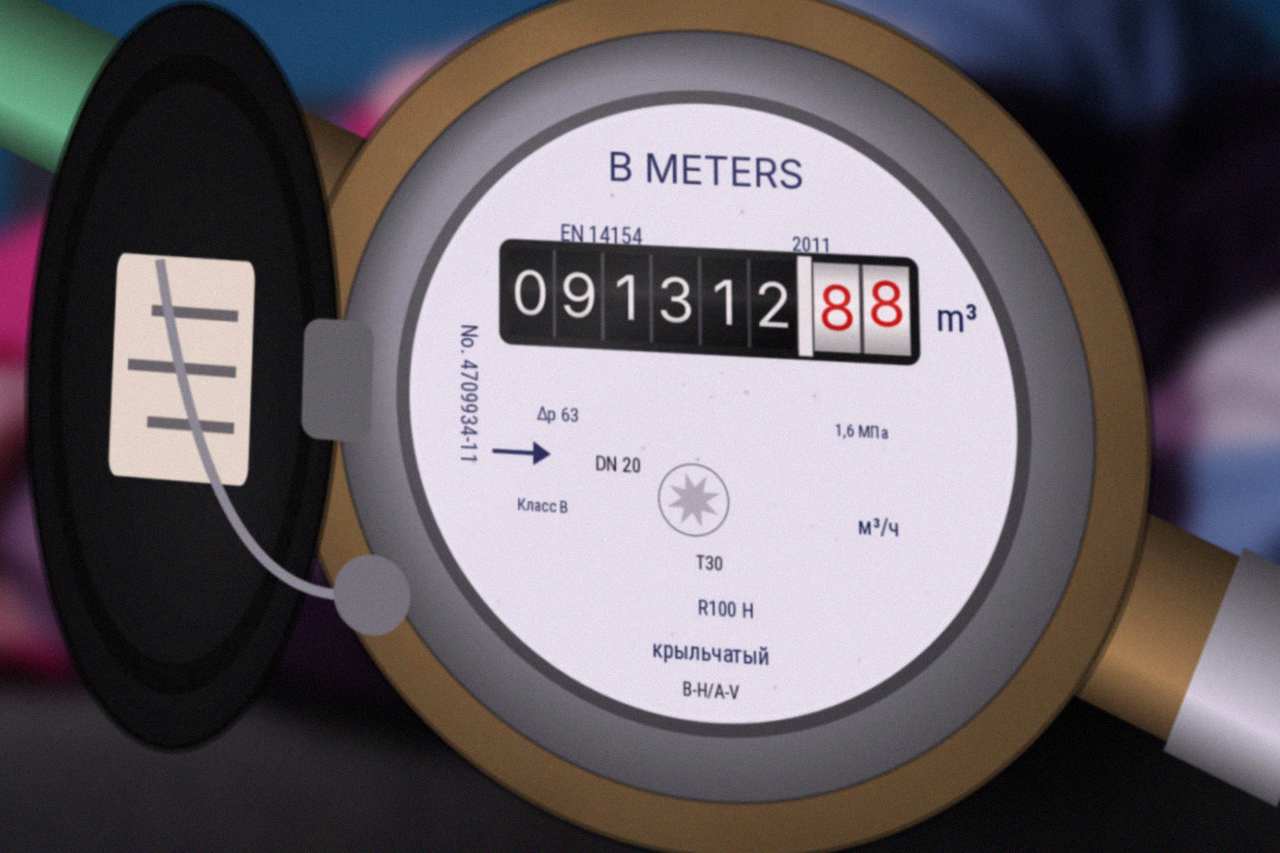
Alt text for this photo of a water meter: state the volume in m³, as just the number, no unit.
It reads 91312.88
